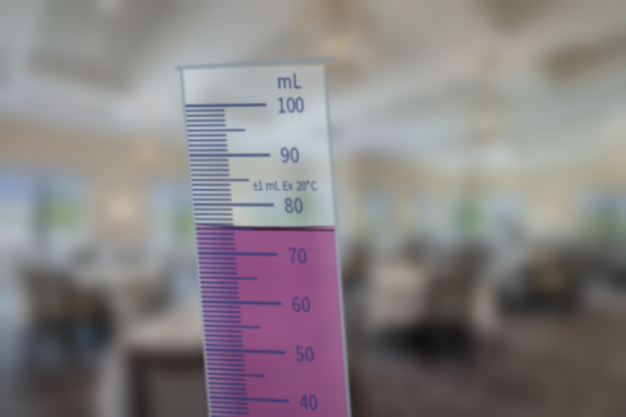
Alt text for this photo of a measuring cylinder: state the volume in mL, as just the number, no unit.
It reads 75
